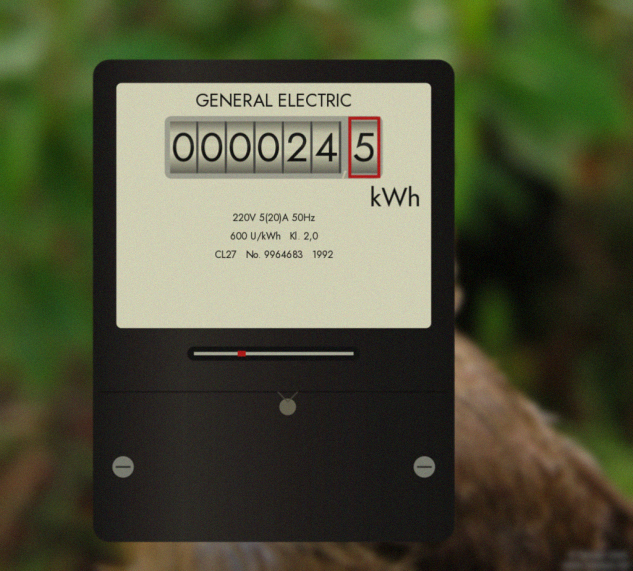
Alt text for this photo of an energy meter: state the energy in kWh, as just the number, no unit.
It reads 24.5
